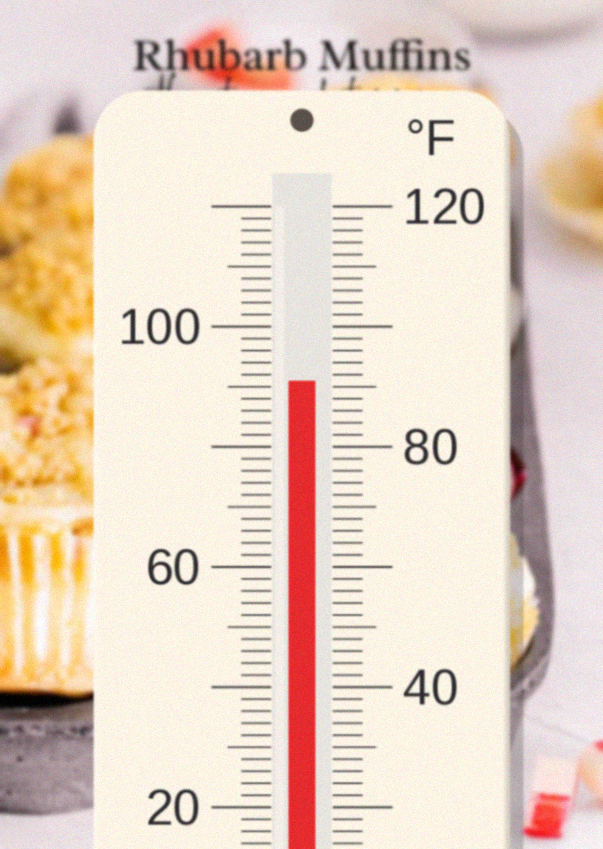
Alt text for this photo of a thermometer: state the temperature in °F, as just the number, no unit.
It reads 91
